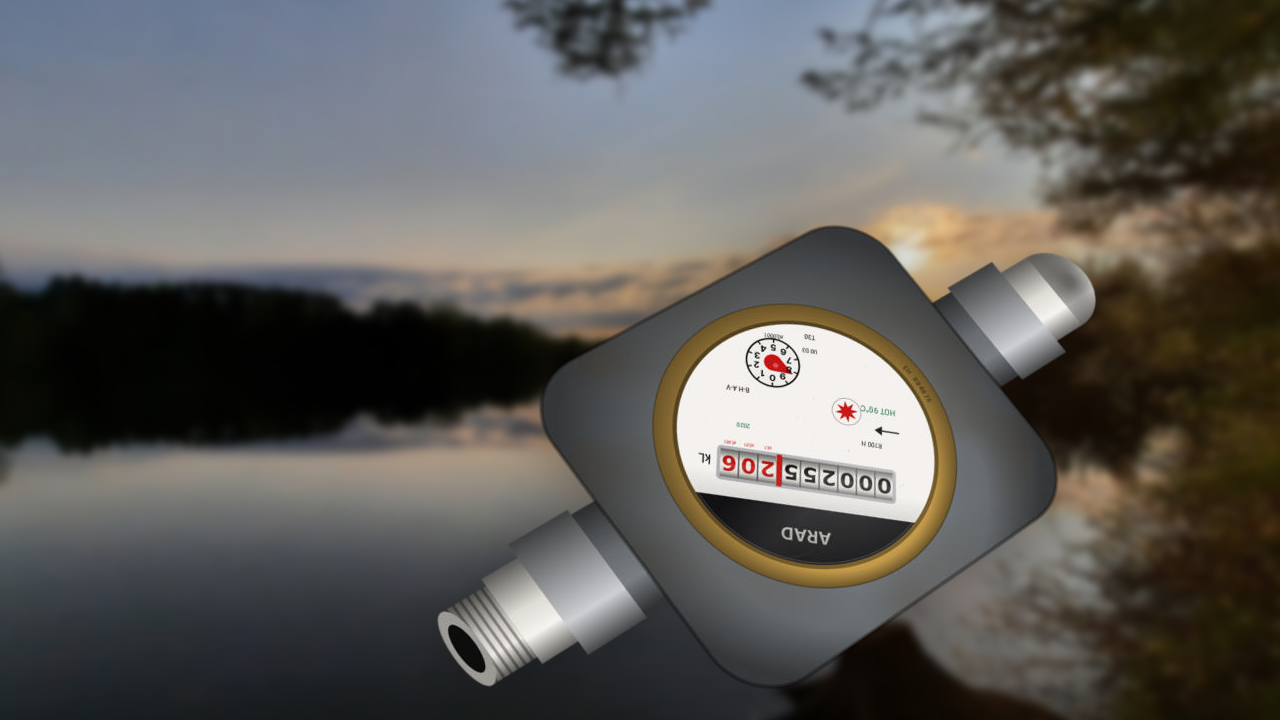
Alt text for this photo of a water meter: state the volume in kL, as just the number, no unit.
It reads 255.2068
